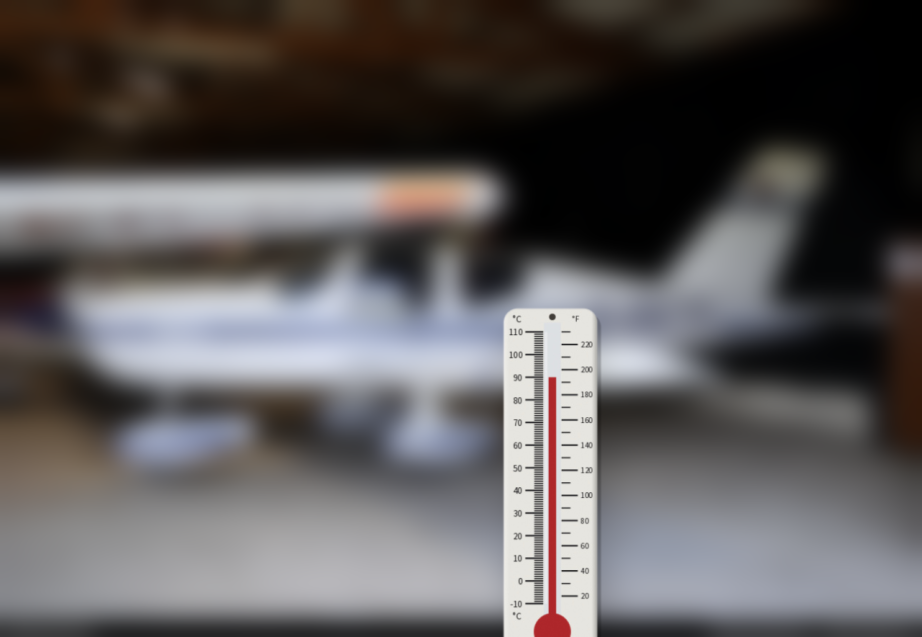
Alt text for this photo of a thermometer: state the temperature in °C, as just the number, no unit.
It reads 90
